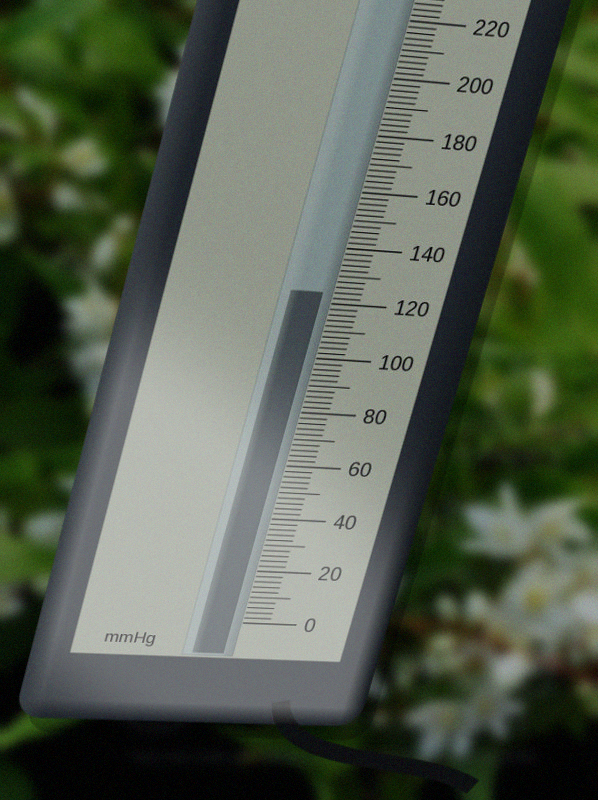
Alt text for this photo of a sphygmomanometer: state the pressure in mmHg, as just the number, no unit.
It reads 124
